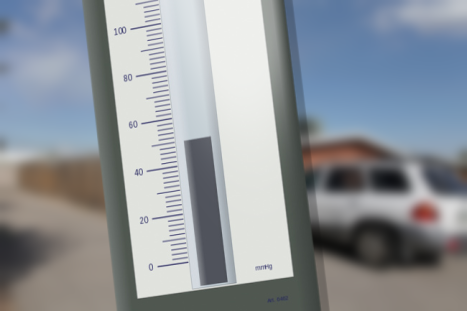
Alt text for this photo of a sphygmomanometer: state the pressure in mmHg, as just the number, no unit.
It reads 50
